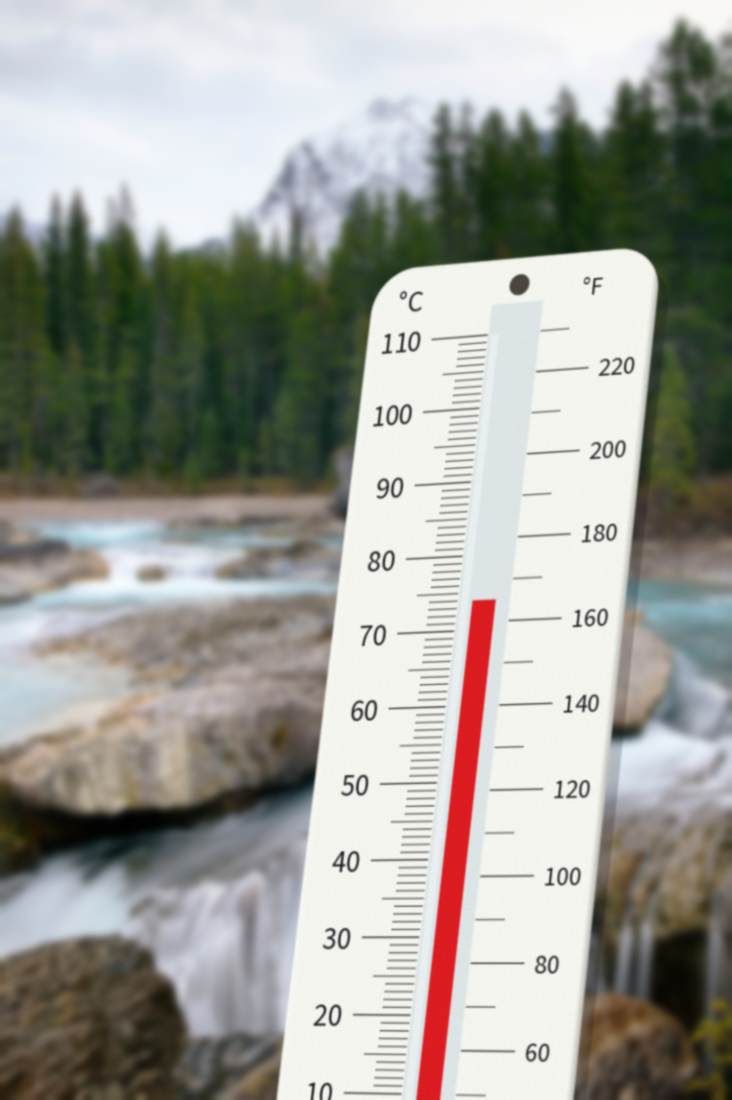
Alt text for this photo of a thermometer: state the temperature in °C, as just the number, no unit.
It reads 74
